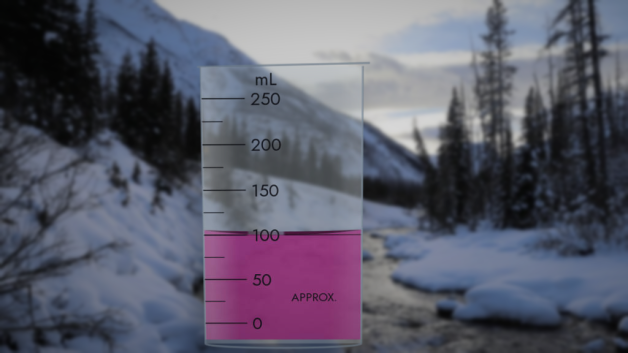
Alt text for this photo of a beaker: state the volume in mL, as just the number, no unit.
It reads 100
